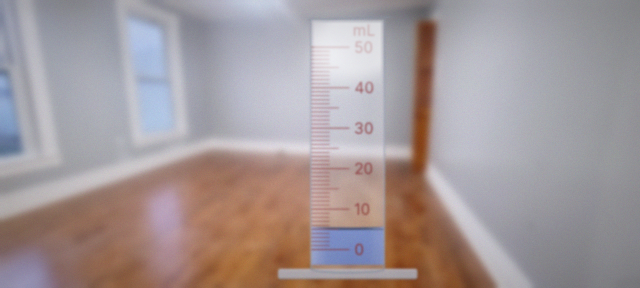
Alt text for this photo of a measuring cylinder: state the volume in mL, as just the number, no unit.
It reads 5
